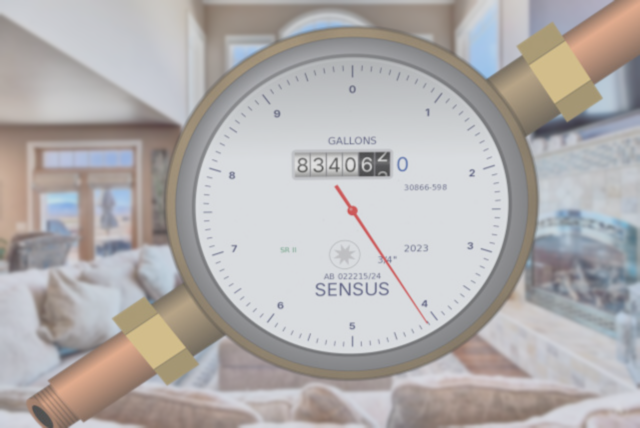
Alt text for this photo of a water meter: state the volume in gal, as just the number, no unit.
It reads 8340624.1
